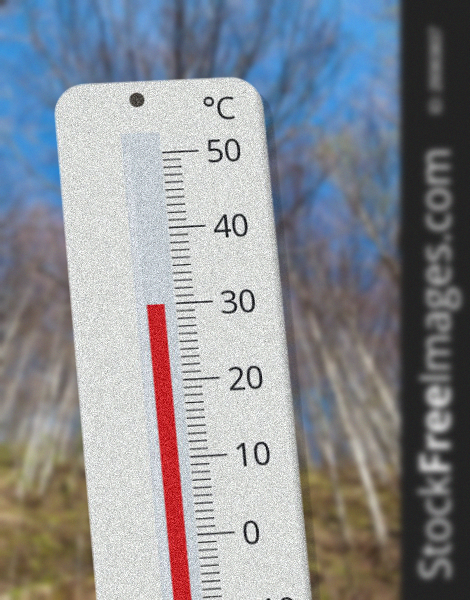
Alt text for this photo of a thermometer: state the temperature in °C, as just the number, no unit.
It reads 30
